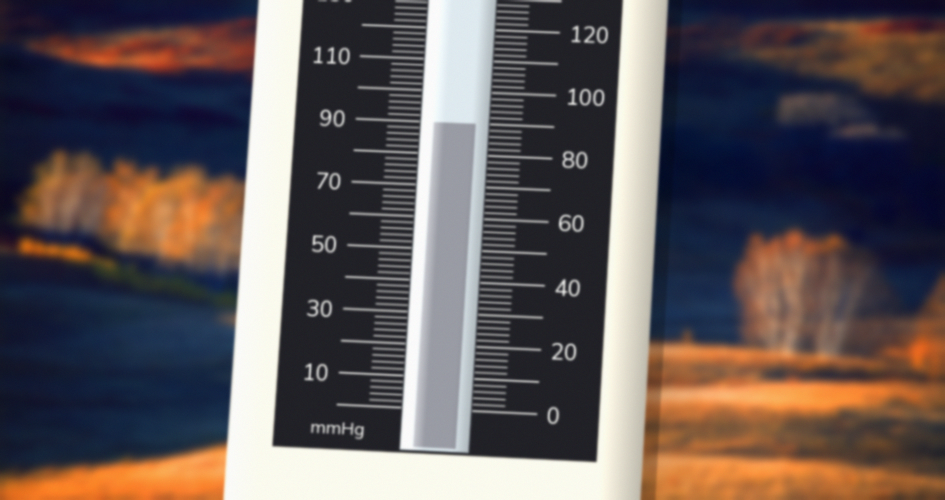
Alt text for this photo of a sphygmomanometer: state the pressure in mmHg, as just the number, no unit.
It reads 90
